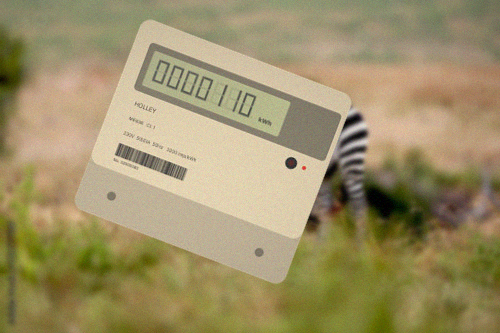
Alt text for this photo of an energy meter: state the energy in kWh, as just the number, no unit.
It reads 110
